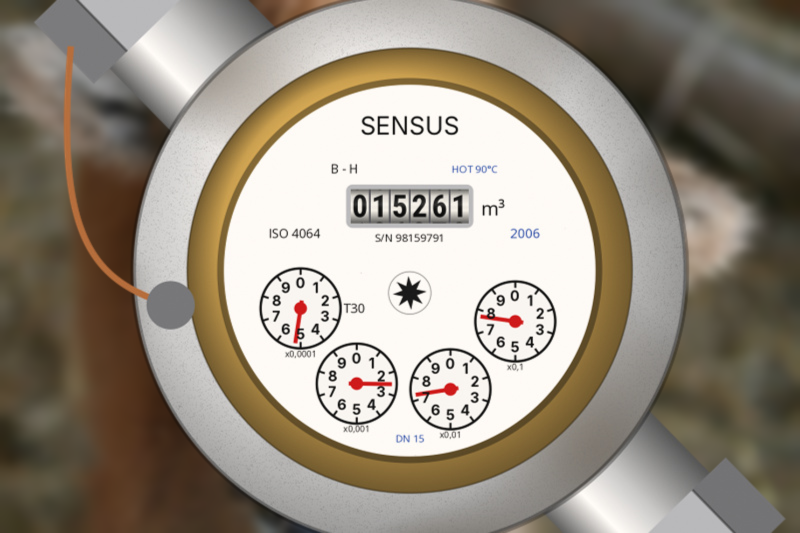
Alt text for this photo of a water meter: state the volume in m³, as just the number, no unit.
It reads 15261.7725
